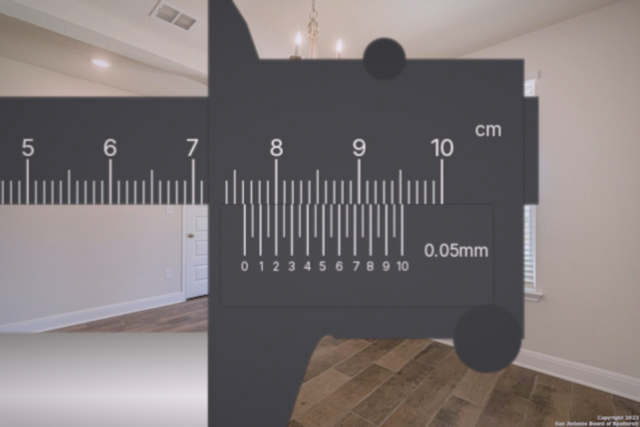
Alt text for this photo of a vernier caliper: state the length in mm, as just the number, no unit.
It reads 76.2
